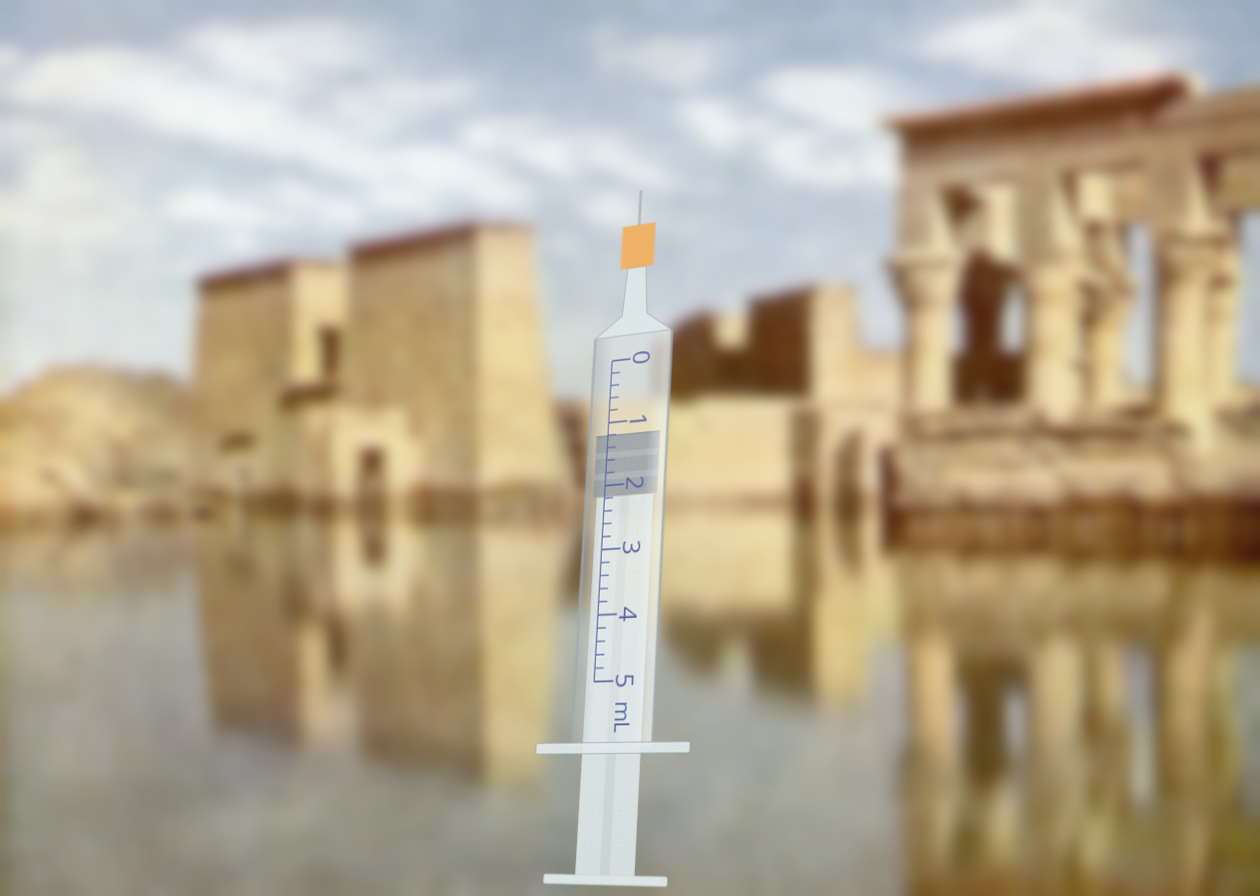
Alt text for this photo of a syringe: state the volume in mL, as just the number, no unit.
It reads 1.2
